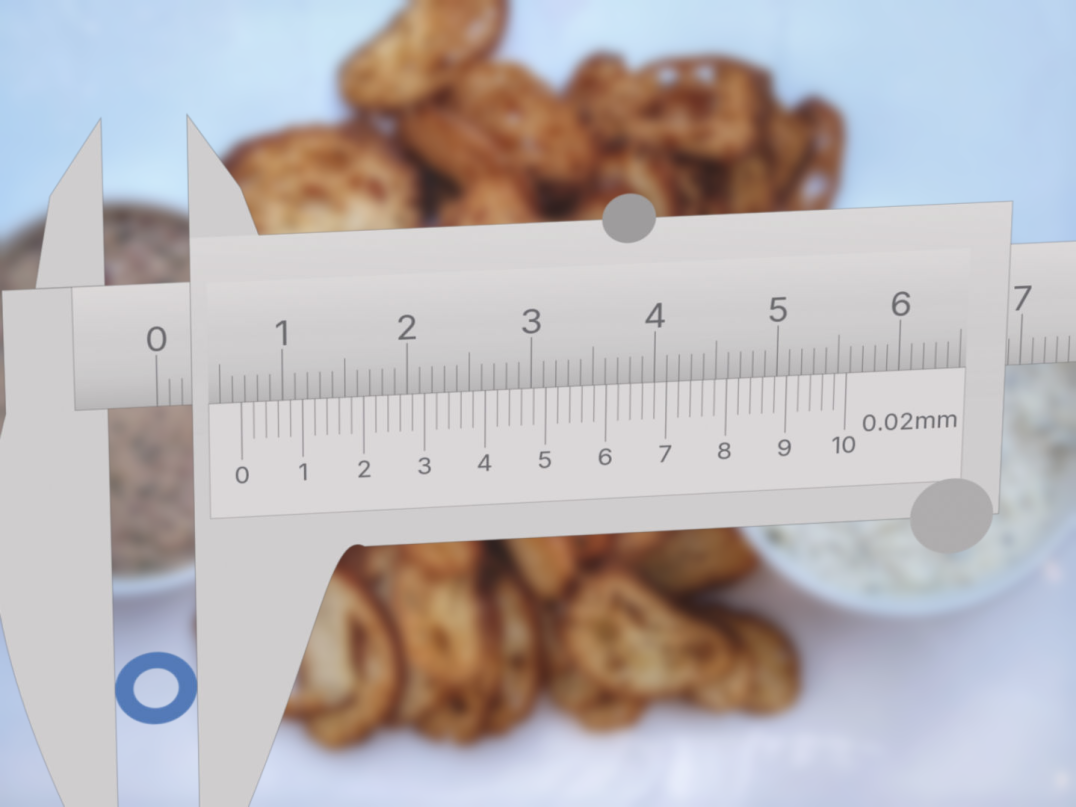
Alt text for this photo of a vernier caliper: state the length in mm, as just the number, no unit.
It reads 6.7
